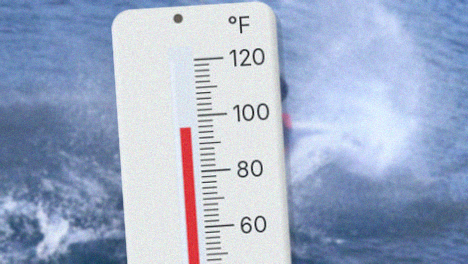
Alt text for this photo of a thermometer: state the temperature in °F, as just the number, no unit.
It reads 96
